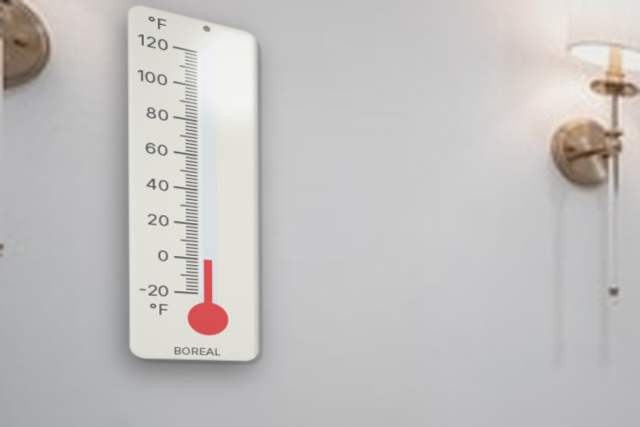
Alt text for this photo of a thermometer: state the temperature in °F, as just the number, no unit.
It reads 0
